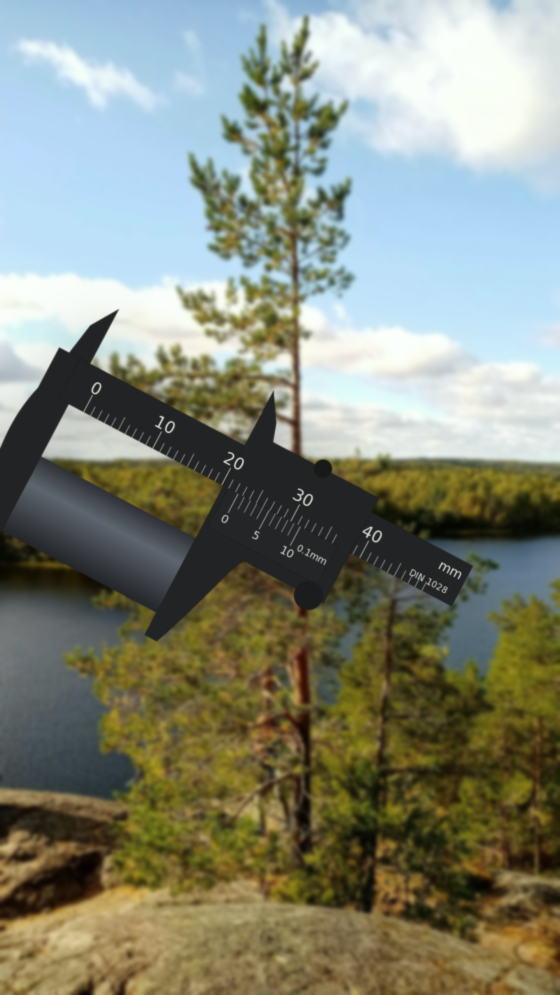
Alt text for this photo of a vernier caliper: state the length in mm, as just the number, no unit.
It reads 22.4
